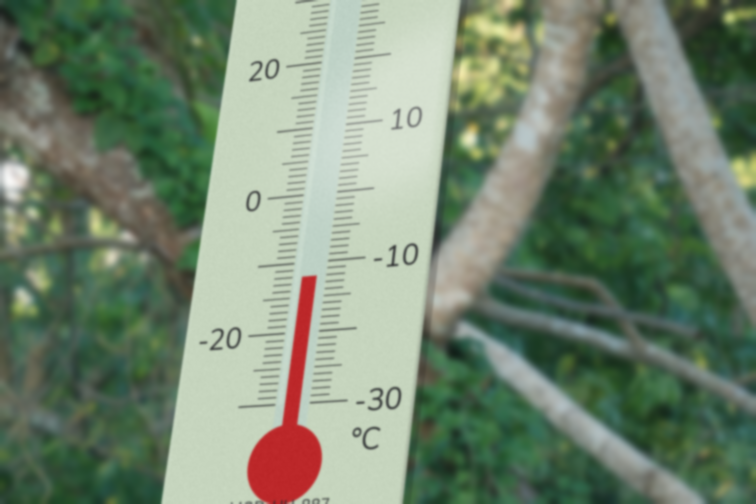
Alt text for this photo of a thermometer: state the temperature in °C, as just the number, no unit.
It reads -12
